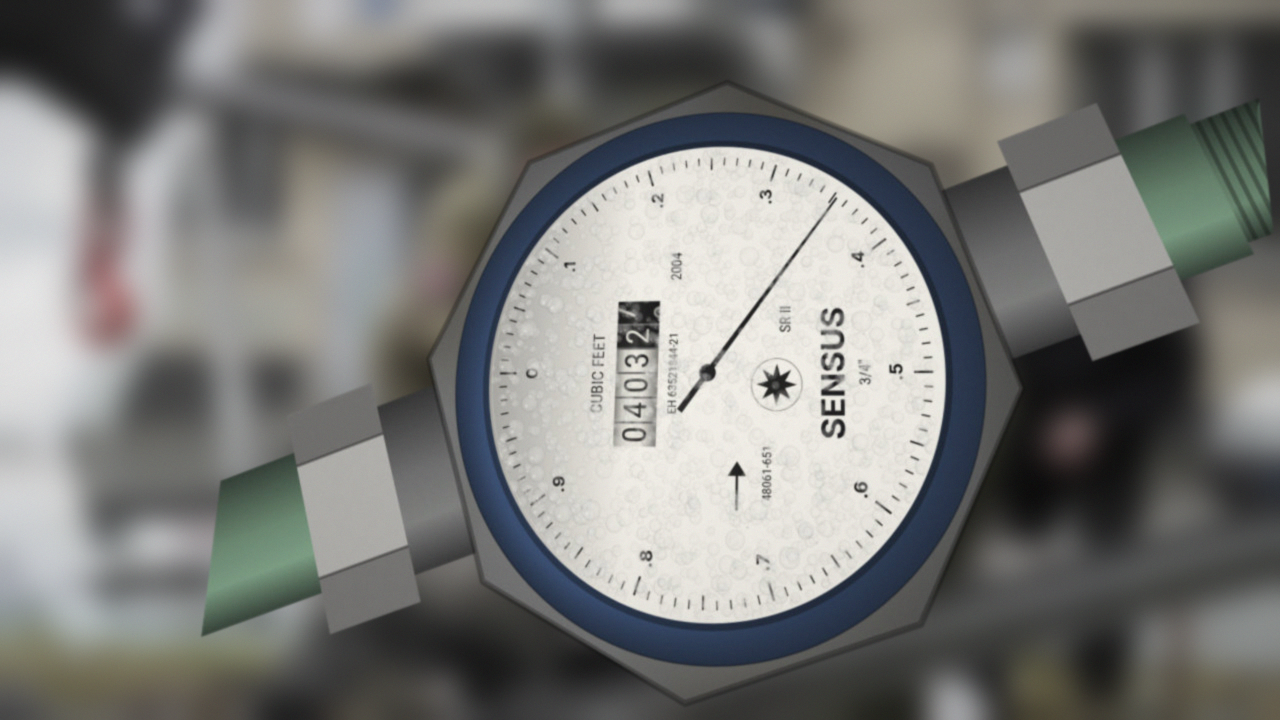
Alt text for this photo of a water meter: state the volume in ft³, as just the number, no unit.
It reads 40327.35
